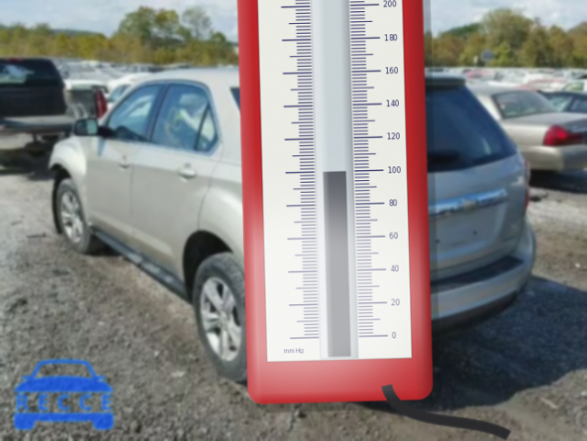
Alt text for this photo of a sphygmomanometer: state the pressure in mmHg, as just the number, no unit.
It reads 100
